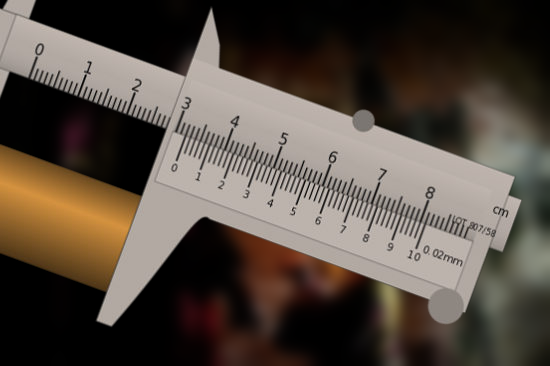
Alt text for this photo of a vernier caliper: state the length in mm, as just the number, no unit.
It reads 32.0
